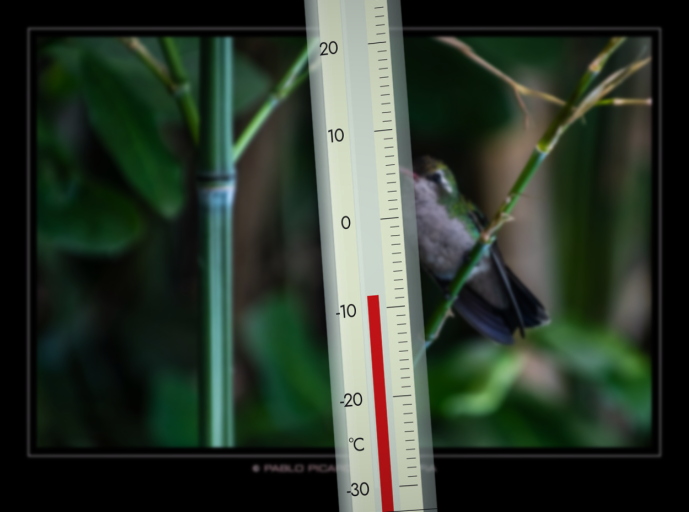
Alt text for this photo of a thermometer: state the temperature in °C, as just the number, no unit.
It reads -8.5
